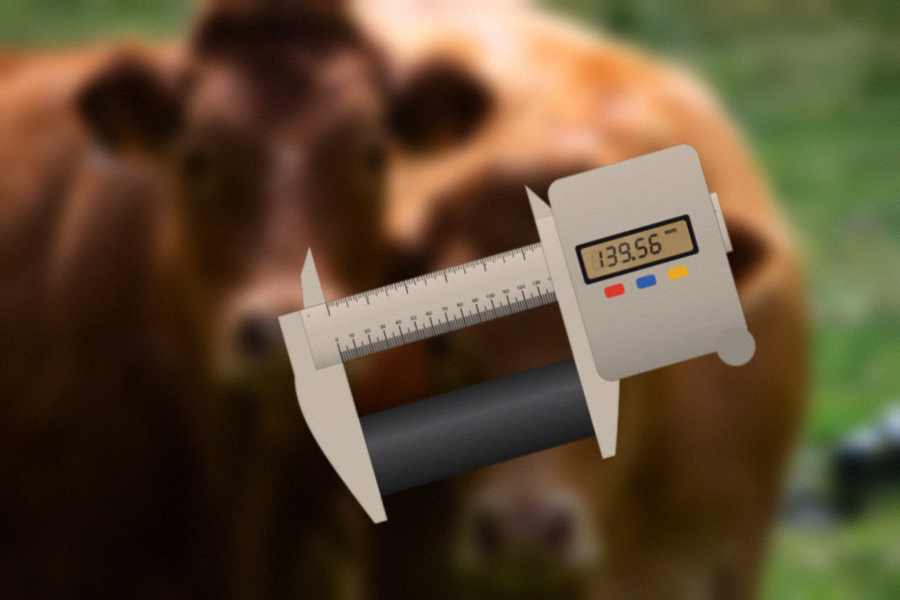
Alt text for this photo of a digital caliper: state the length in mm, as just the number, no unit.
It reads 139.56
